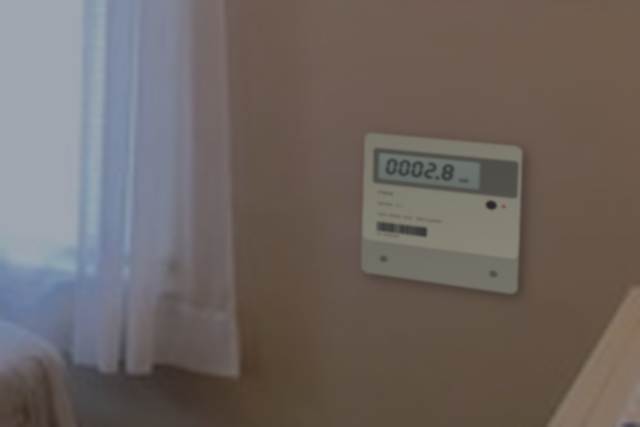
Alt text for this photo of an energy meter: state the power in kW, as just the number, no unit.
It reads 2.8
